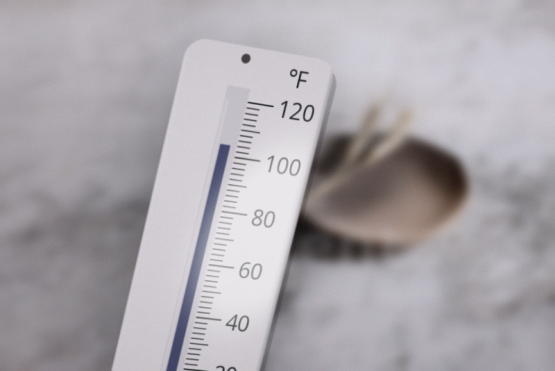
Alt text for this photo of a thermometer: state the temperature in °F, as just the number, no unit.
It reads 104
